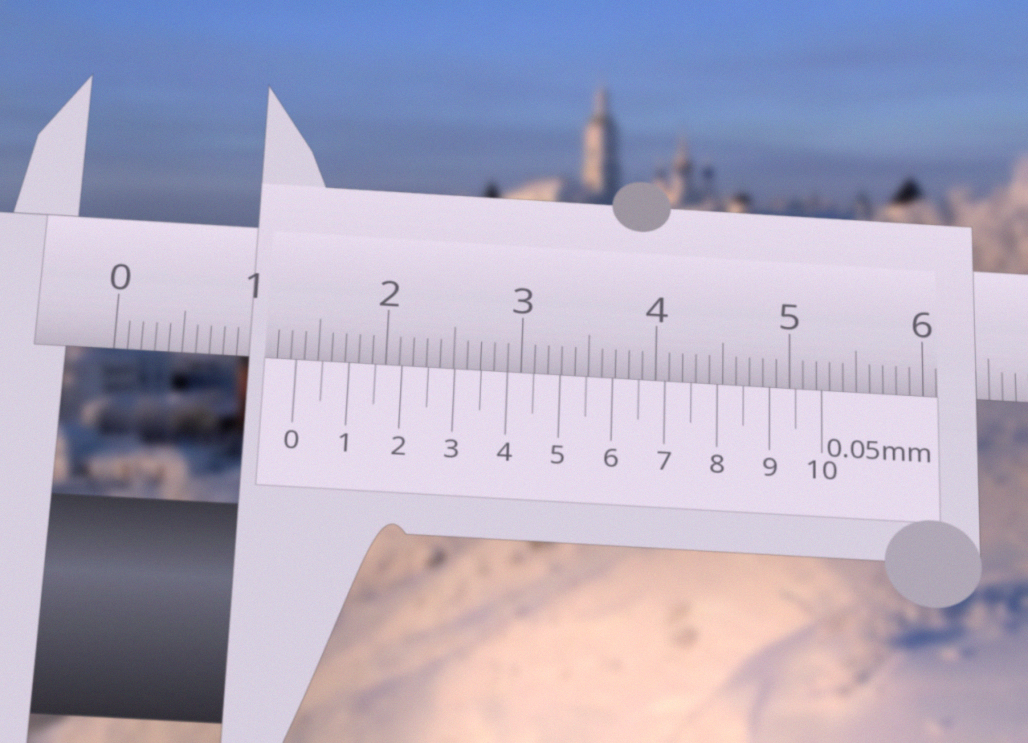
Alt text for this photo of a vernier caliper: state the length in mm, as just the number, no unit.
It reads 13.4
